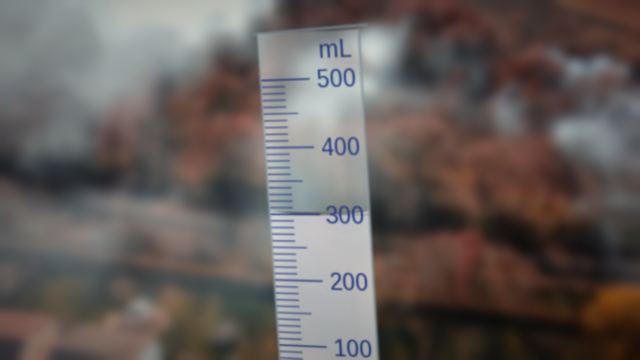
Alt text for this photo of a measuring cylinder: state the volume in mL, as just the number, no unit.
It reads 300
